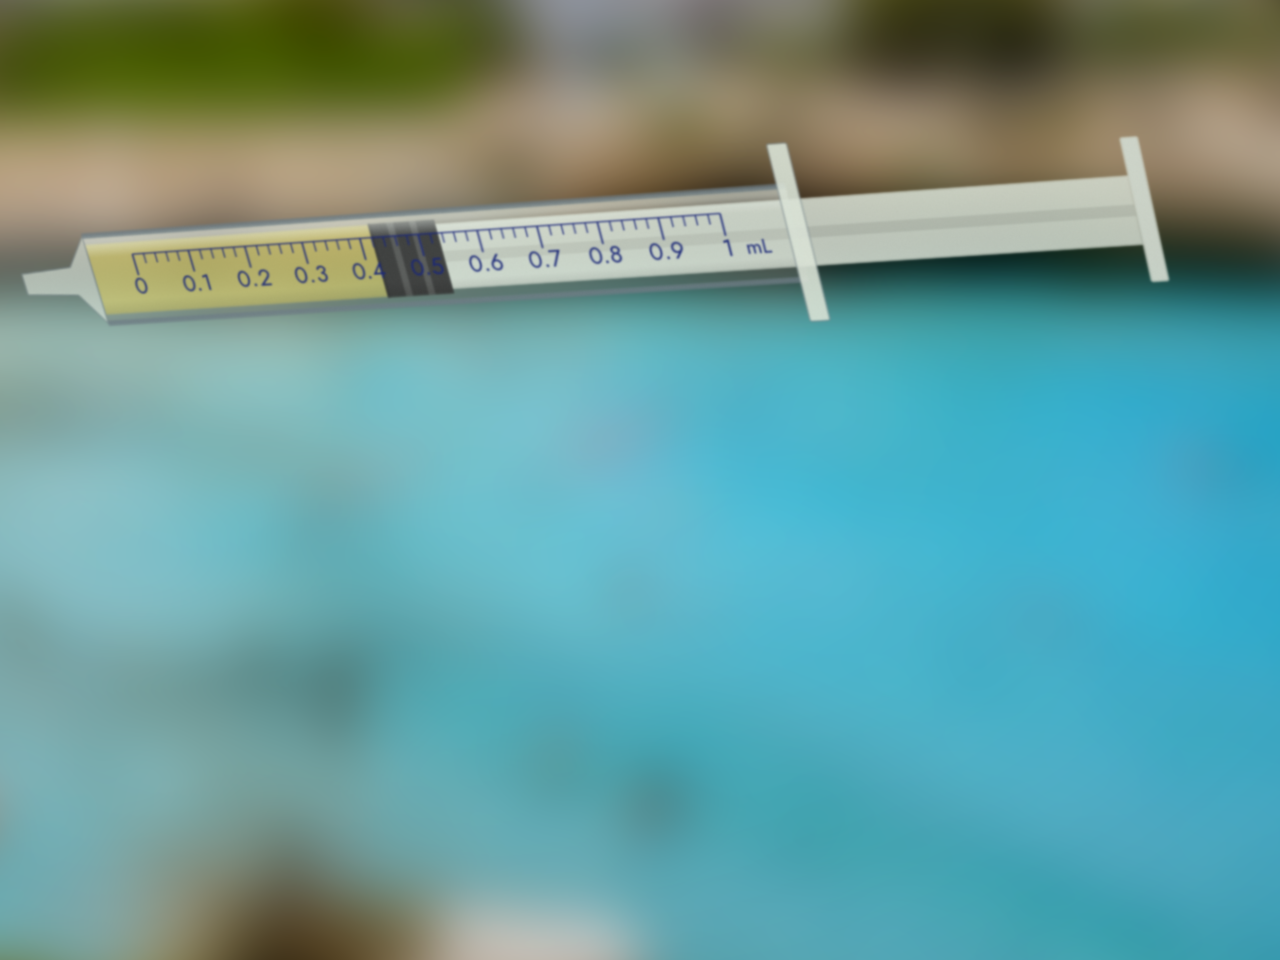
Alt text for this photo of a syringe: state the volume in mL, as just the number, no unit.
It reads 0.42
